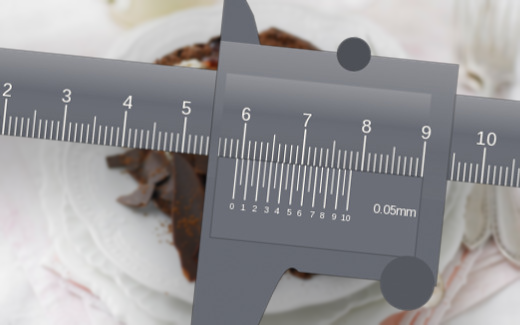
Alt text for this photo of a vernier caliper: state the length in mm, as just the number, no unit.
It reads 59.2
